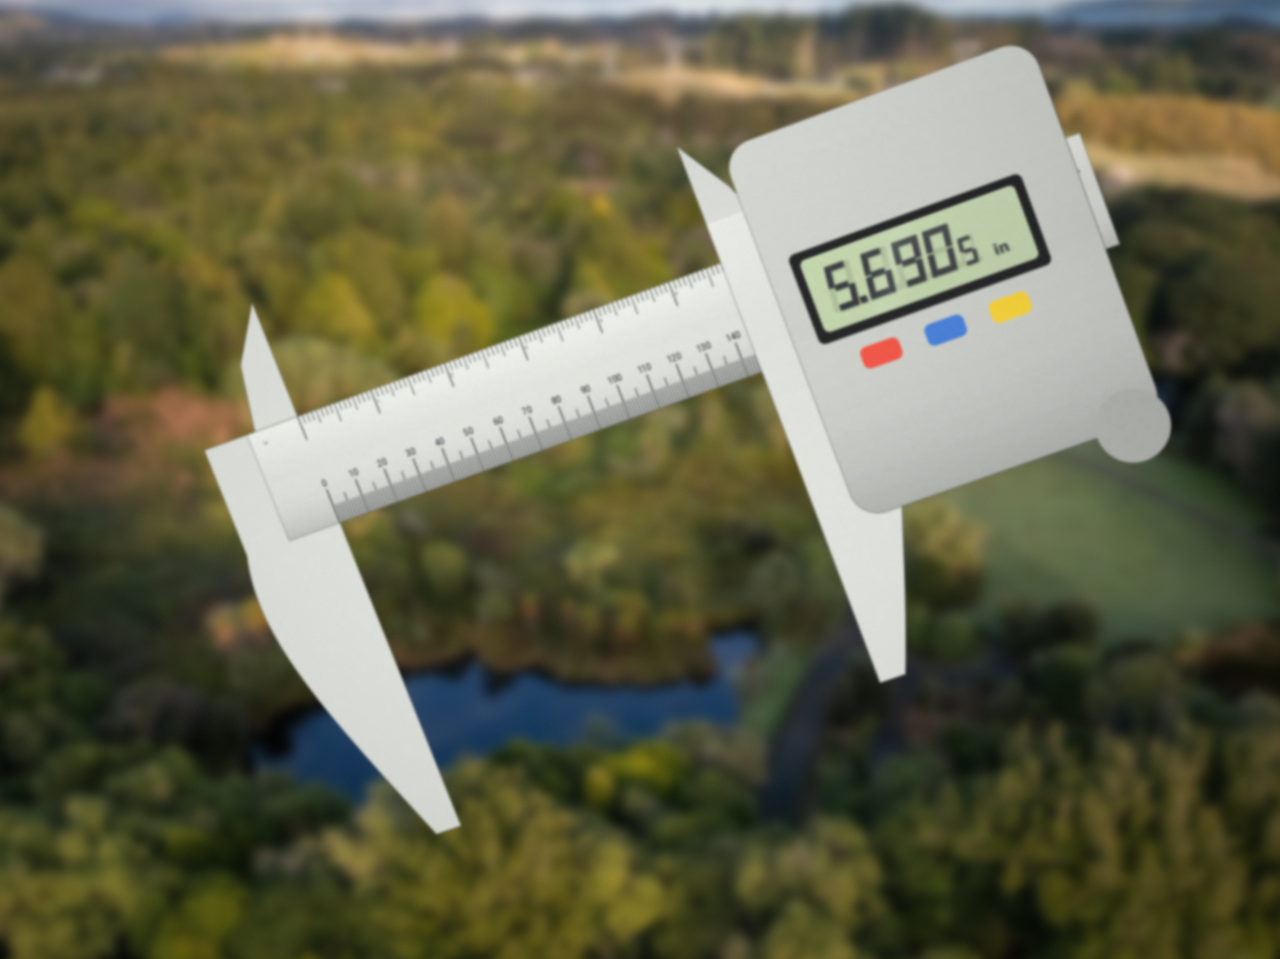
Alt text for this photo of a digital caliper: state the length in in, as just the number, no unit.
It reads 5.6905
